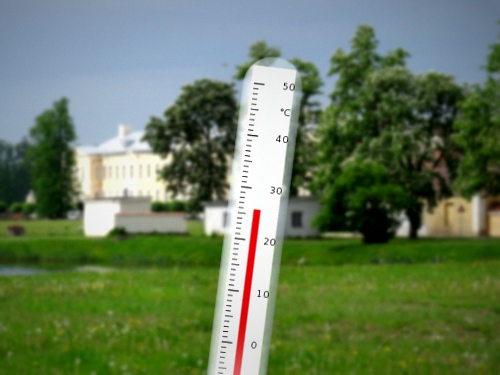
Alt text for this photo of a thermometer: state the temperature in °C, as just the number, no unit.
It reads 26
